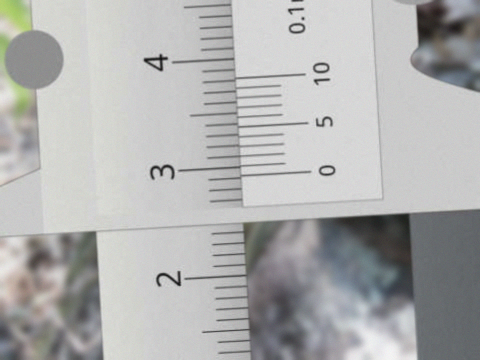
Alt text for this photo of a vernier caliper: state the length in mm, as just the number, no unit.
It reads 29.2
